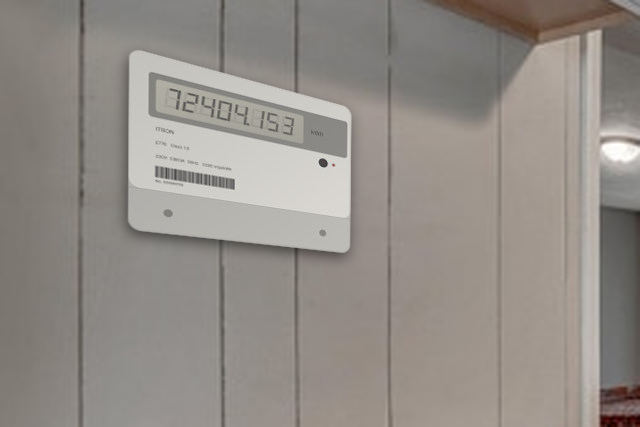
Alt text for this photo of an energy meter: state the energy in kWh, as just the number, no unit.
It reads 72404.153
